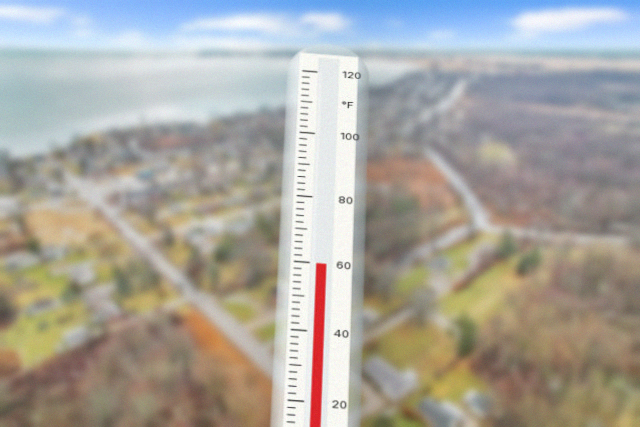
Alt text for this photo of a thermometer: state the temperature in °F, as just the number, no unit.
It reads 60
